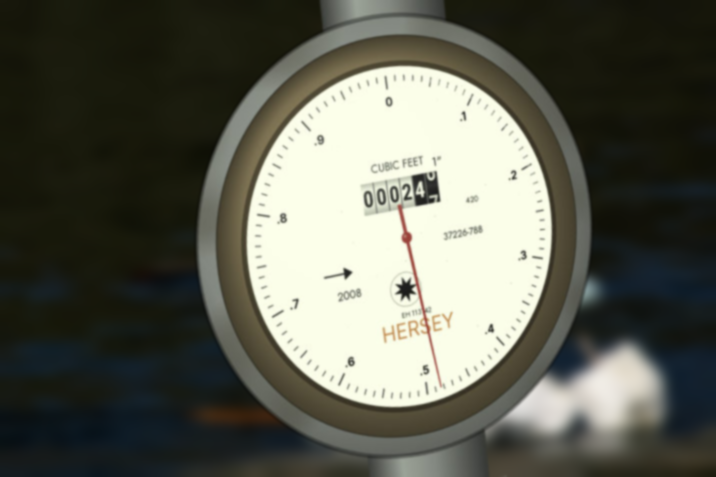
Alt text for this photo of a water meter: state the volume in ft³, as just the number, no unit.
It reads 246.48
